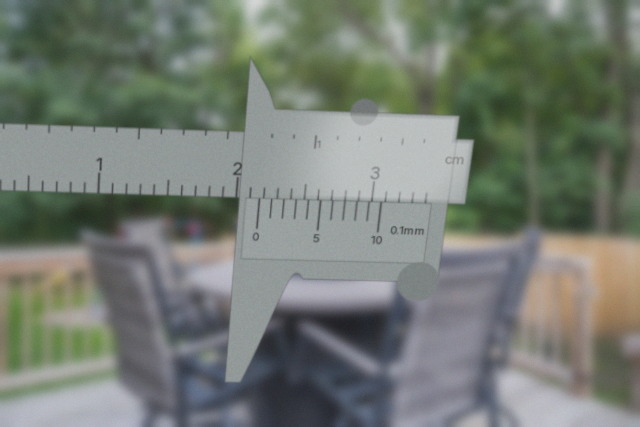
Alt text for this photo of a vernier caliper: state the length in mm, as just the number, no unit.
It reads 21.7
